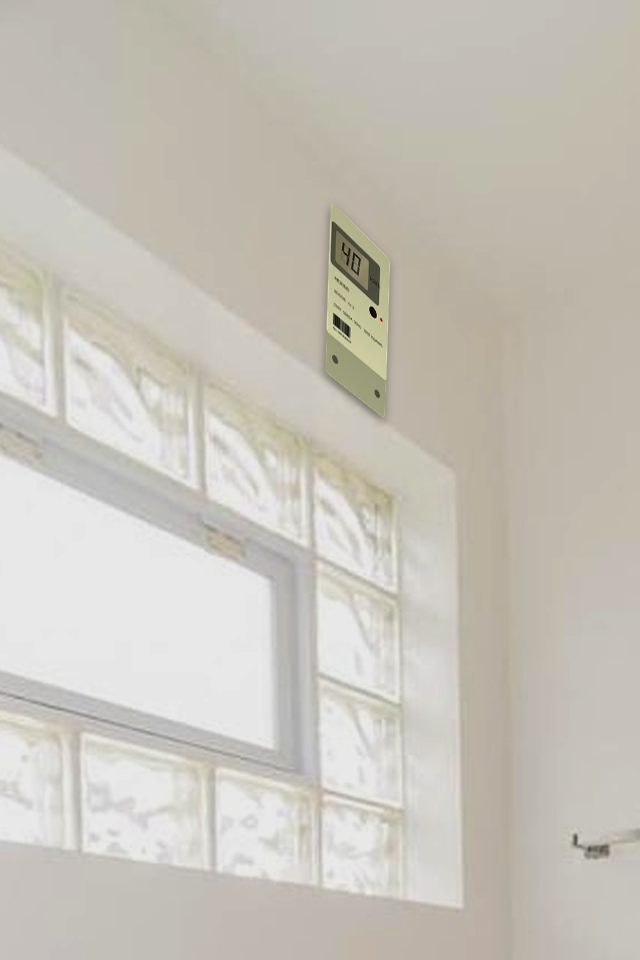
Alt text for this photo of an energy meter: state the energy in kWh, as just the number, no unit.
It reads 40
